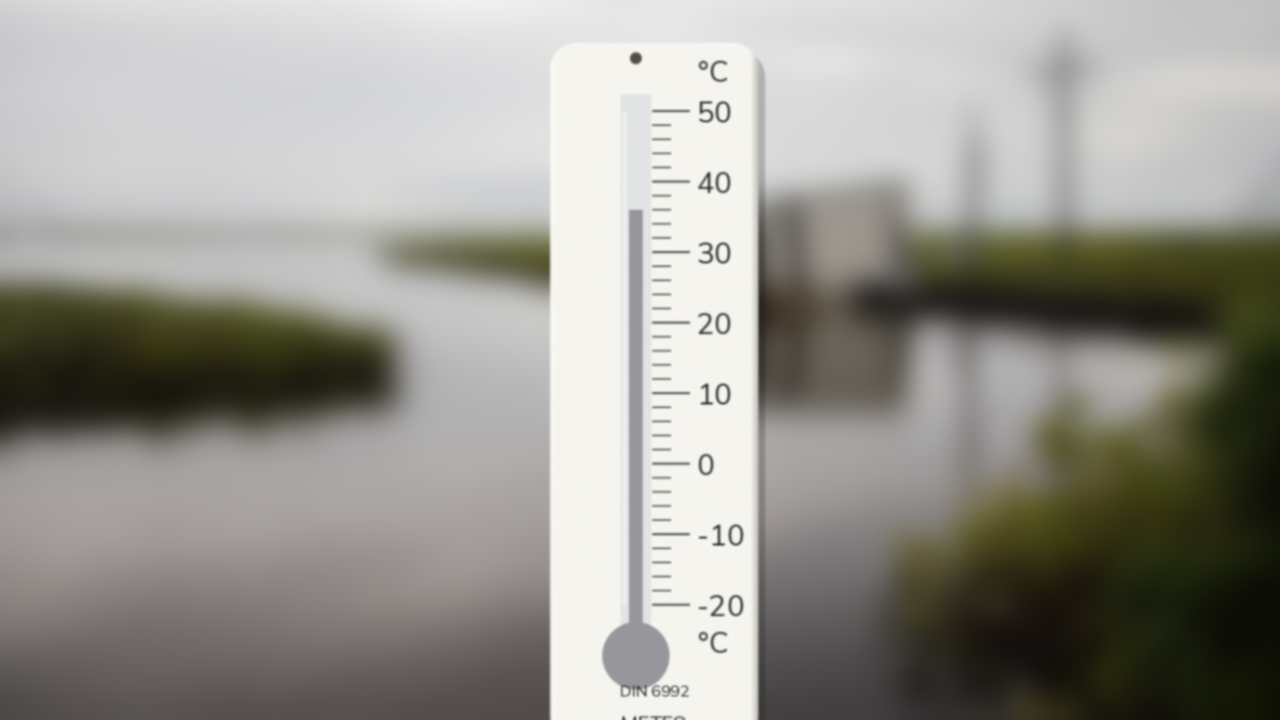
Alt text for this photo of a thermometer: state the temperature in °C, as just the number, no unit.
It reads 36
